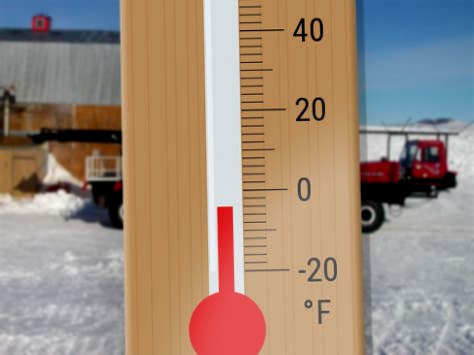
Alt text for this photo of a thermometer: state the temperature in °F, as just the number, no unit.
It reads -4
